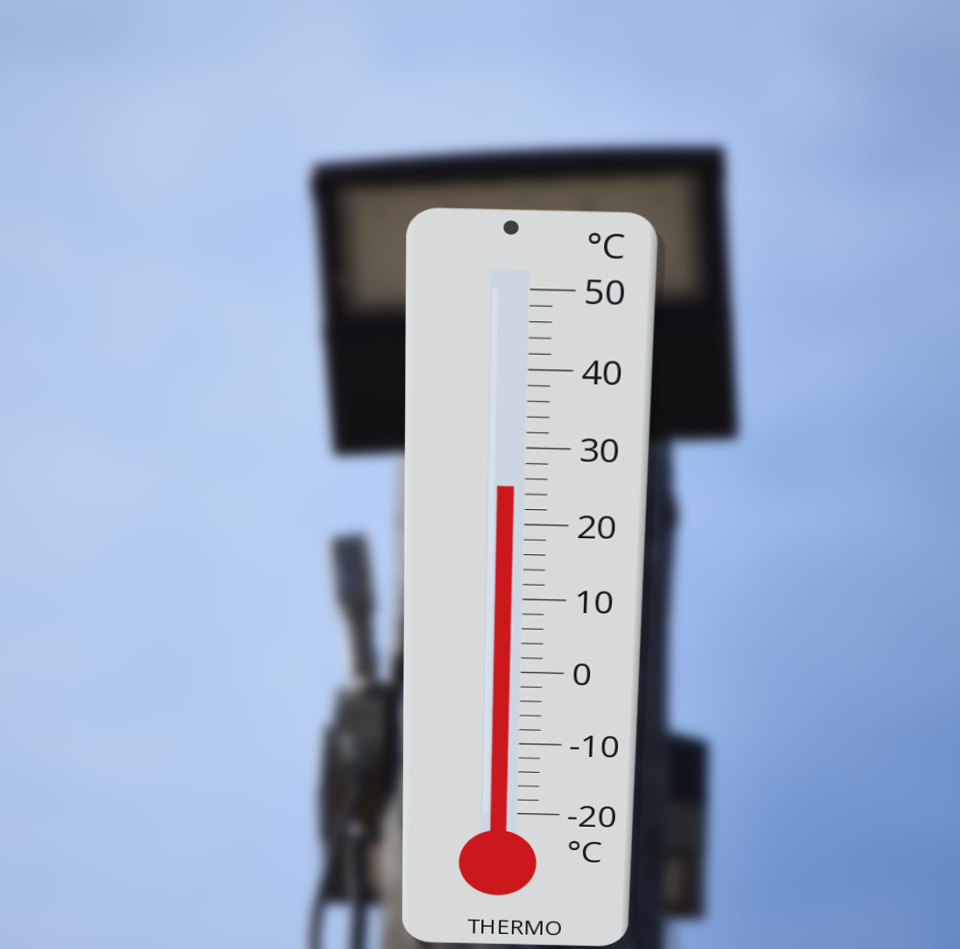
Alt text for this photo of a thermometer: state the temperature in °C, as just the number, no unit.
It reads 25
